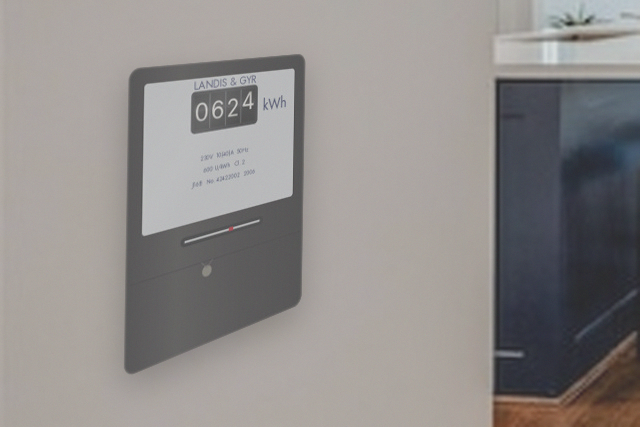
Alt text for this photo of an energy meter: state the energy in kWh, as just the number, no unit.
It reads 624
